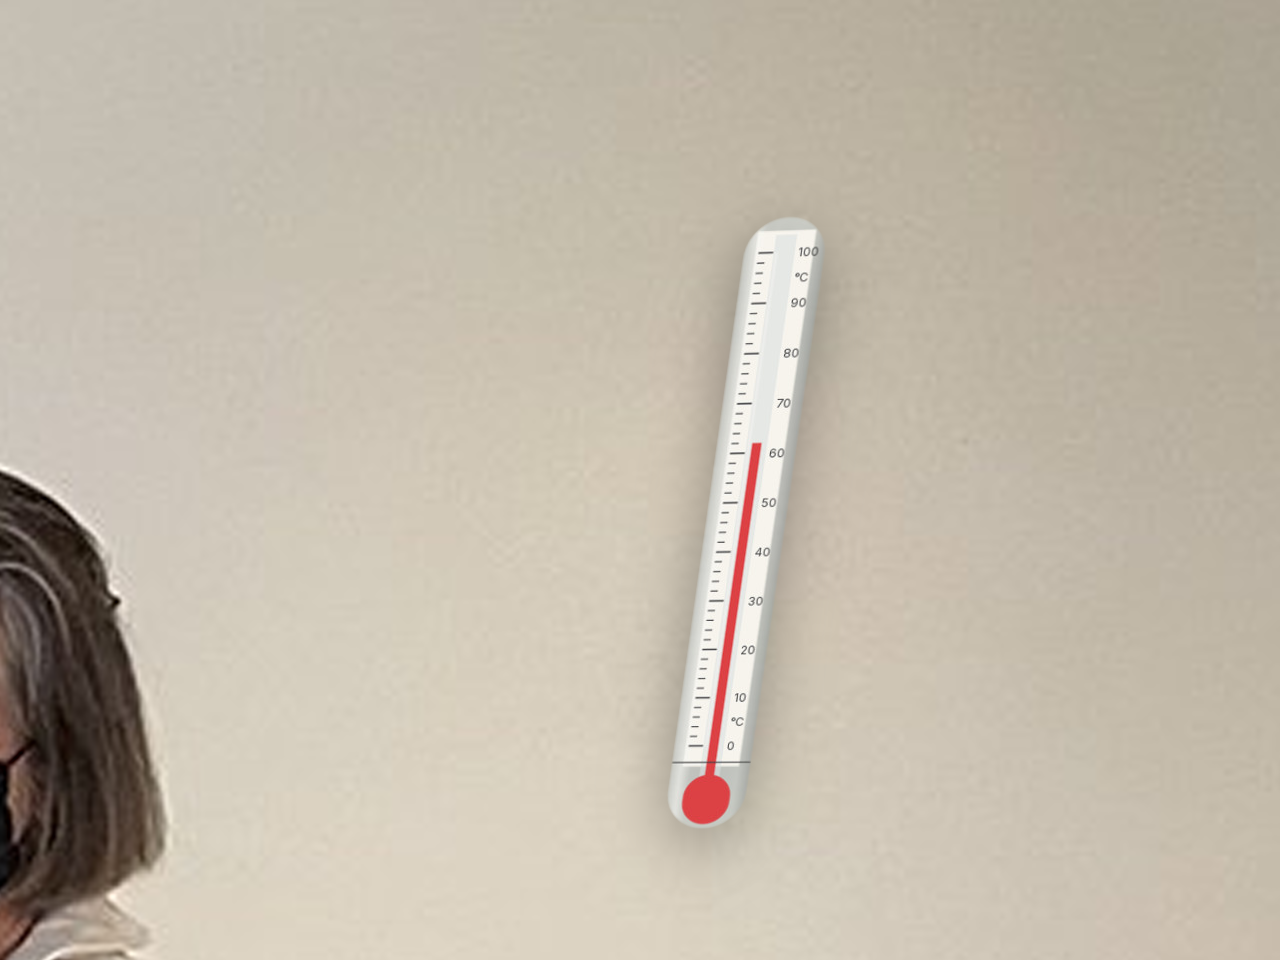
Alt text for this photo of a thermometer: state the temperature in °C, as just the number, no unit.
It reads 62
